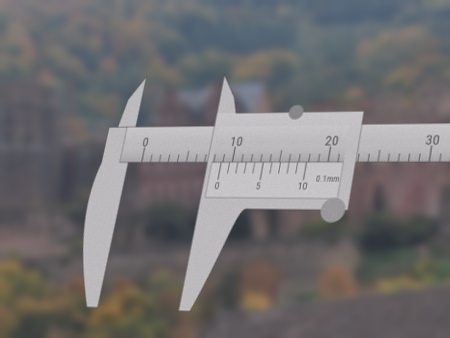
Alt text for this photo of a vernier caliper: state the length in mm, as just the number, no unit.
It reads 8.8
